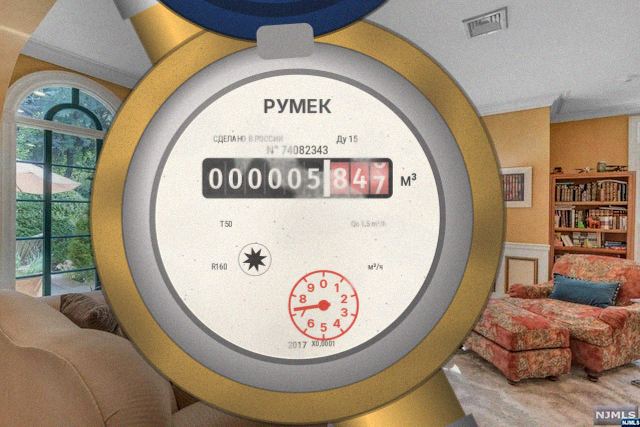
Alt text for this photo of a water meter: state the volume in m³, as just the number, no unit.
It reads 5.8467
